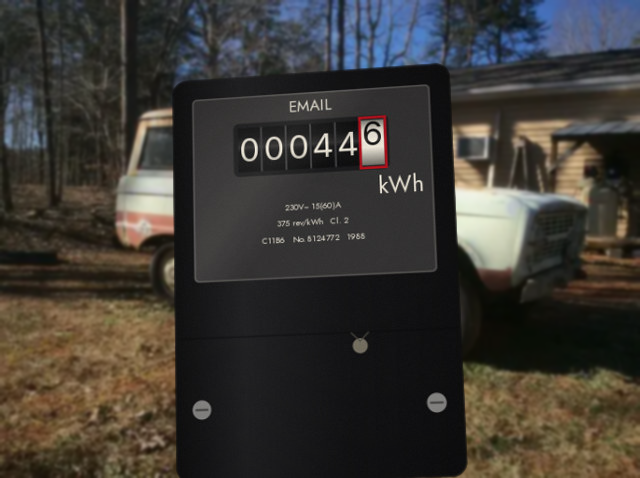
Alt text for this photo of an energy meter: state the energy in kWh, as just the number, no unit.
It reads 44.6
